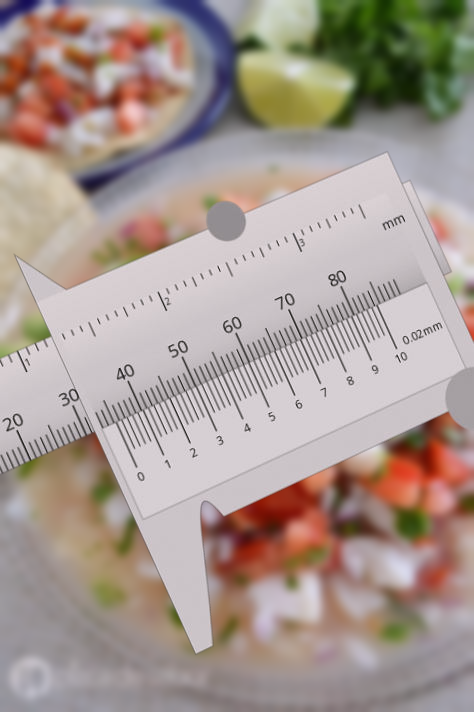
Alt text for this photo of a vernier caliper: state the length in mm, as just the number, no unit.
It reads 35.4
